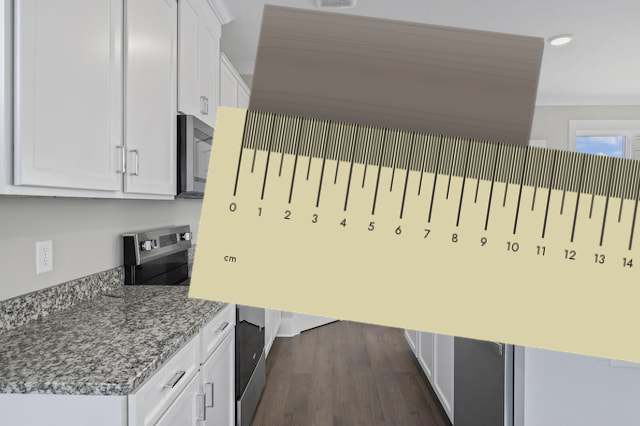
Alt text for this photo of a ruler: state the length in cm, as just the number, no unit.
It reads 10
